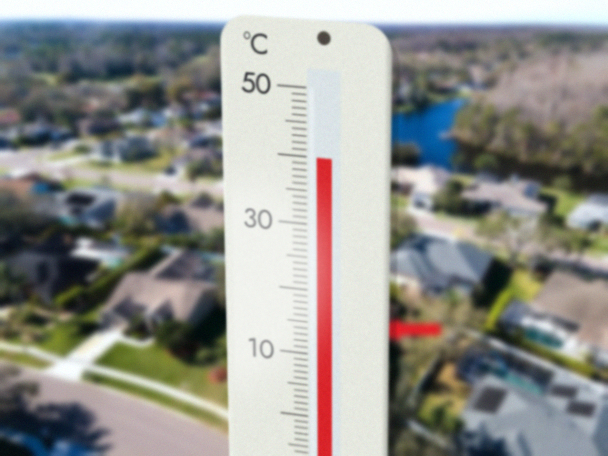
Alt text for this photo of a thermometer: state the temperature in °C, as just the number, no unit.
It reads 40
